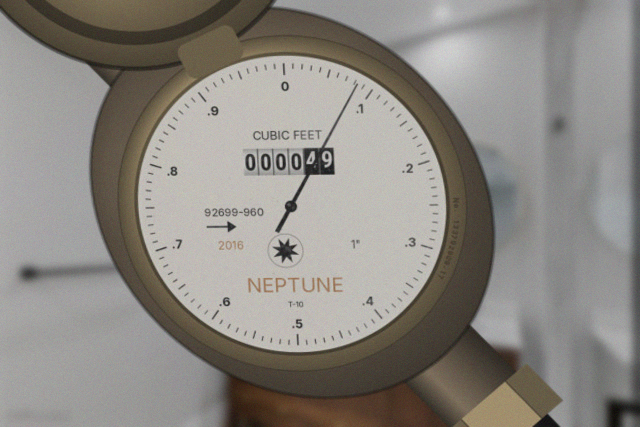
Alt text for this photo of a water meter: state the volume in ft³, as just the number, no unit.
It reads 49.08
